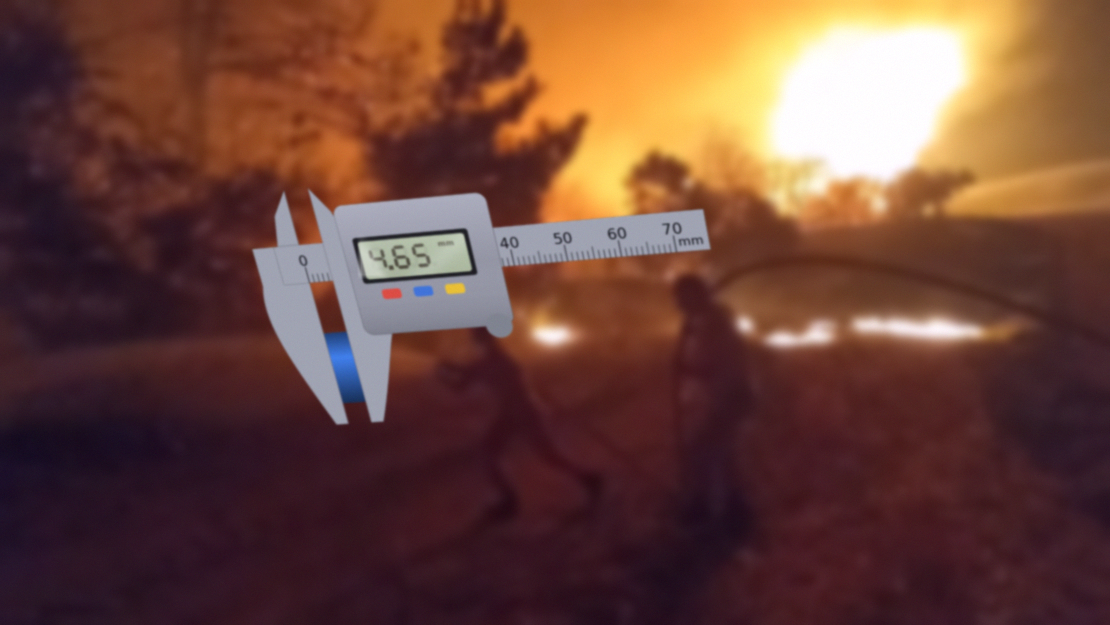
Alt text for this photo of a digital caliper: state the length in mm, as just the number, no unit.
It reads 4.65
